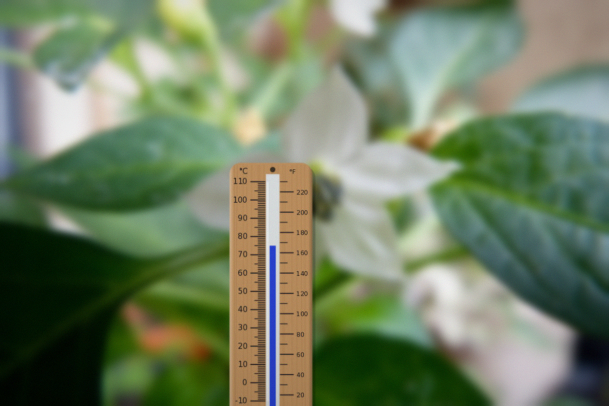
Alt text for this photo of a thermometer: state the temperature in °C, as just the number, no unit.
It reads 75
